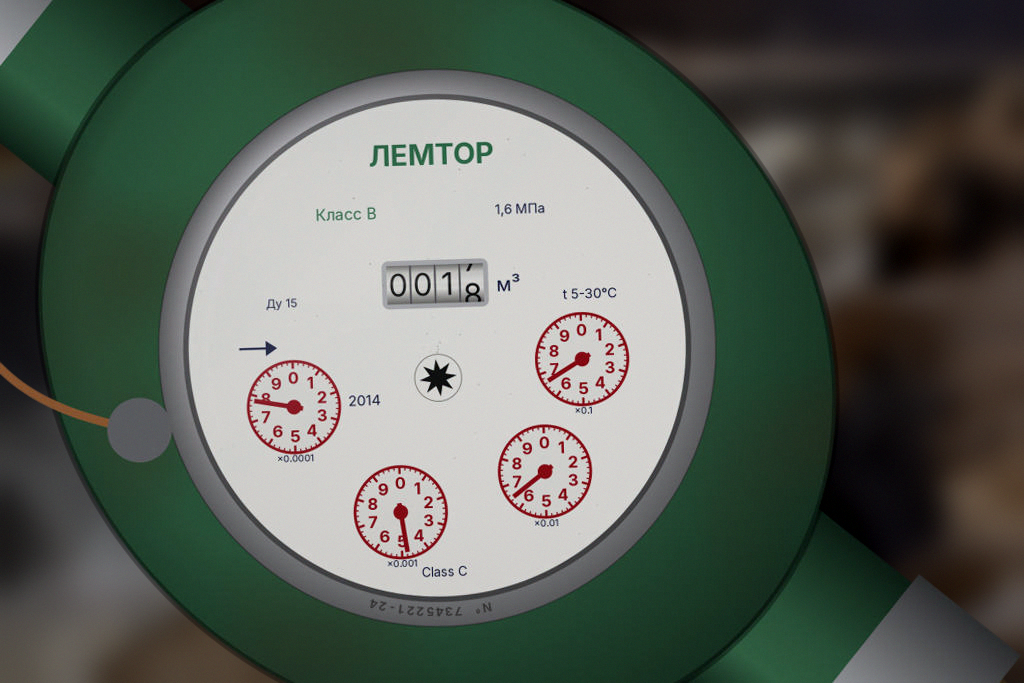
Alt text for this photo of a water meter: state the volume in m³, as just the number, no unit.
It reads 17.6647
